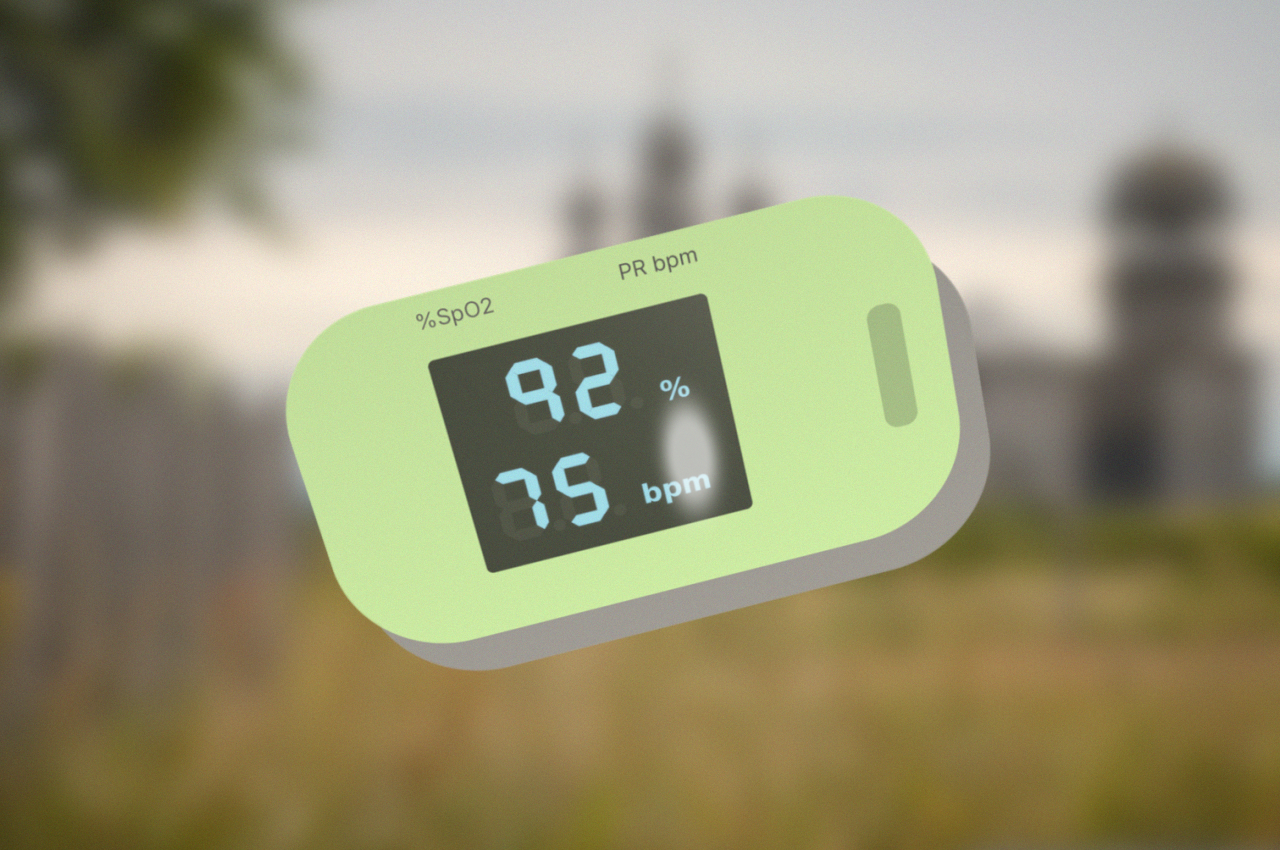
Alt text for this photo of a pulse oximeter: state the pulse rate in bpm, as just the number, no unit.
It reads 75
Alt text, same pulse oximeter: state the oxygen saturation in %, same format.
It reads 92
